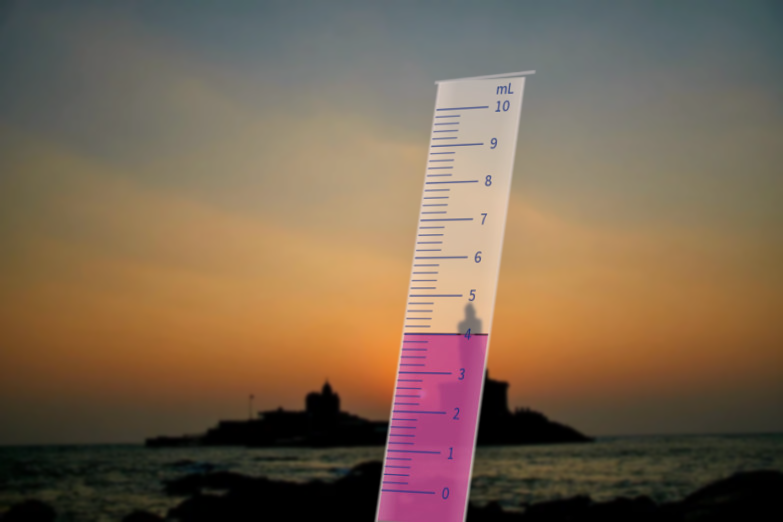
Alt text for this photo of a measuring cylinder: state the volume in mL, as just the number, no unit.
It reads 4
